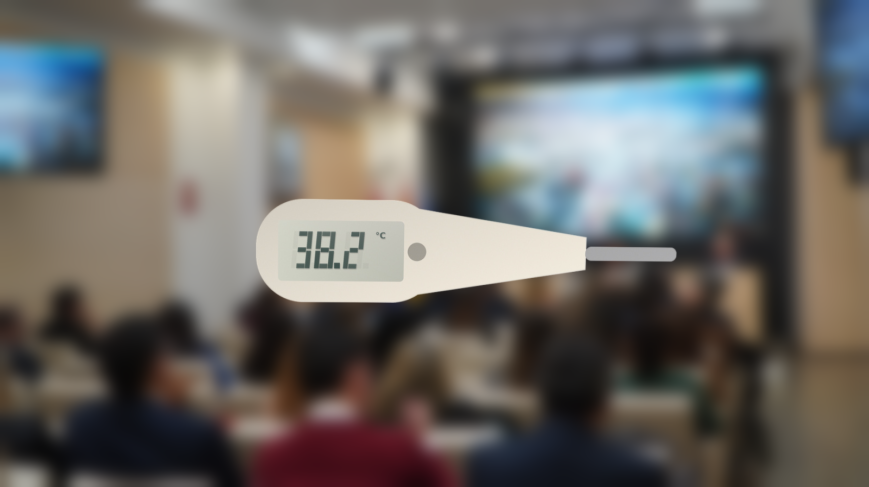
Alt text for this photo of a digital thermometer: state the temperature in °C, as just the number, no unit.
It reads 38.2
